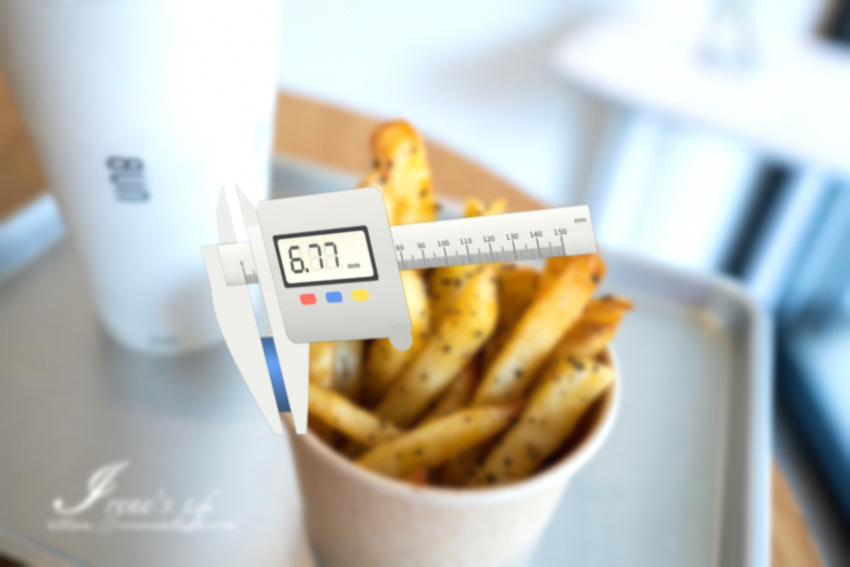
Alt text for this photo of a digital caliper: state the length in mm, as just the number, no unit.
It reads 6.77
